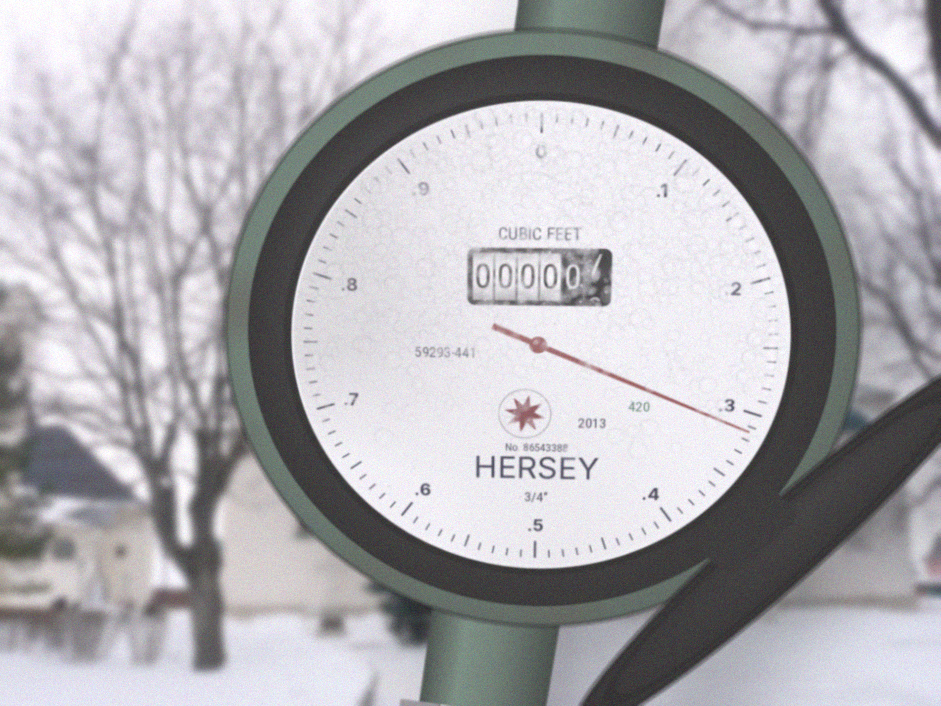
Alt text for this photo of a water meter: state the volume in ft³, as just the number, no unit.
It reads 7.31
